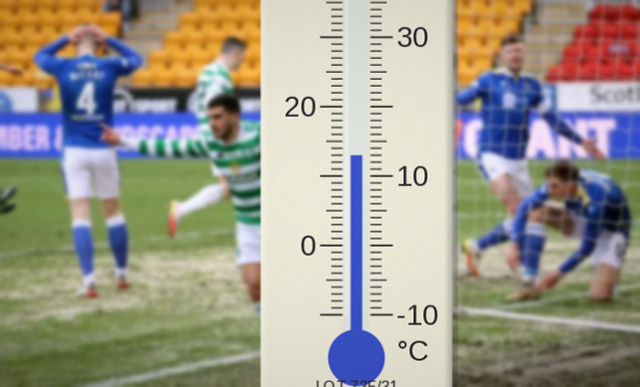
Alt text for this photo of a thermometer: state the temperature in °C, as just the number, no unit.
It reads 13
